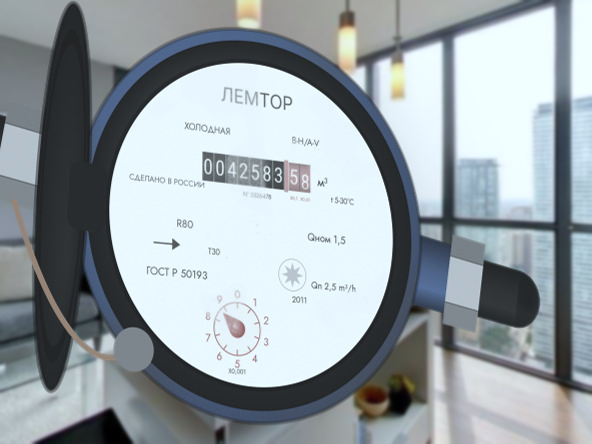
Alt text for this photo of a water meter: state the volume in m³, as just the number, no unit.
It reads 42583.578
